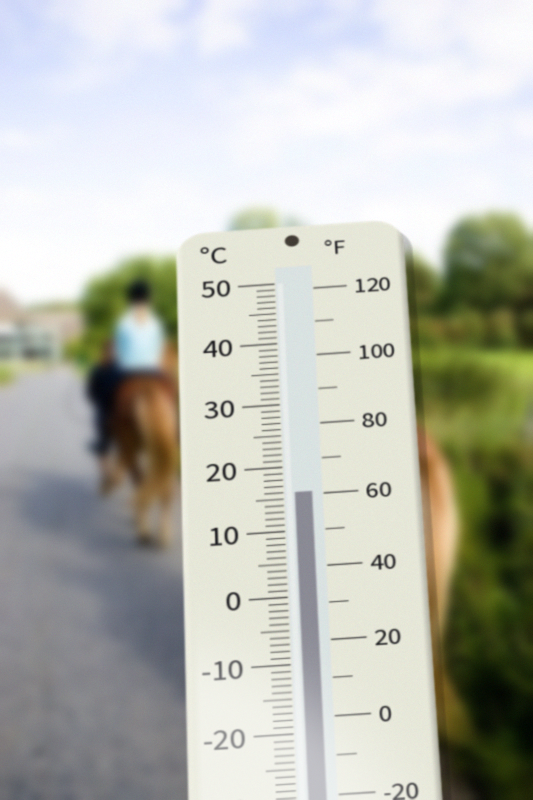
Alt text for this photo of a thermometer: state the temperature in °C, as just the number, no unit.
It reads 16
